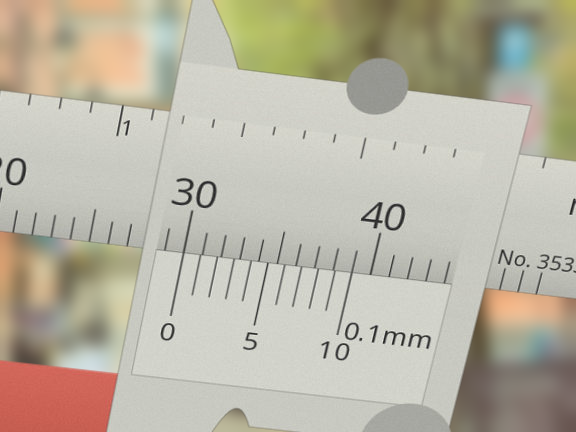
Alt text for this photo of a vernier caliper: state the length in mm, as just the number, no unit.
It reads 30.0
